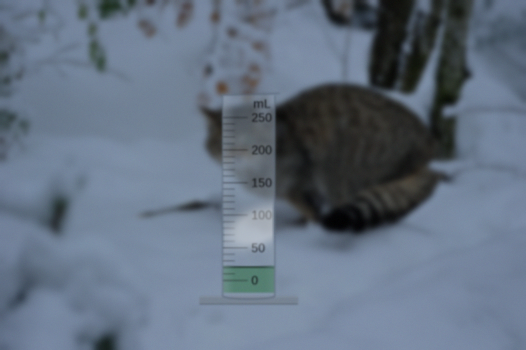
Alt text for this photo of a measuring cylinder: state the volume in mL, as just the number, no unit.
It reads 20
